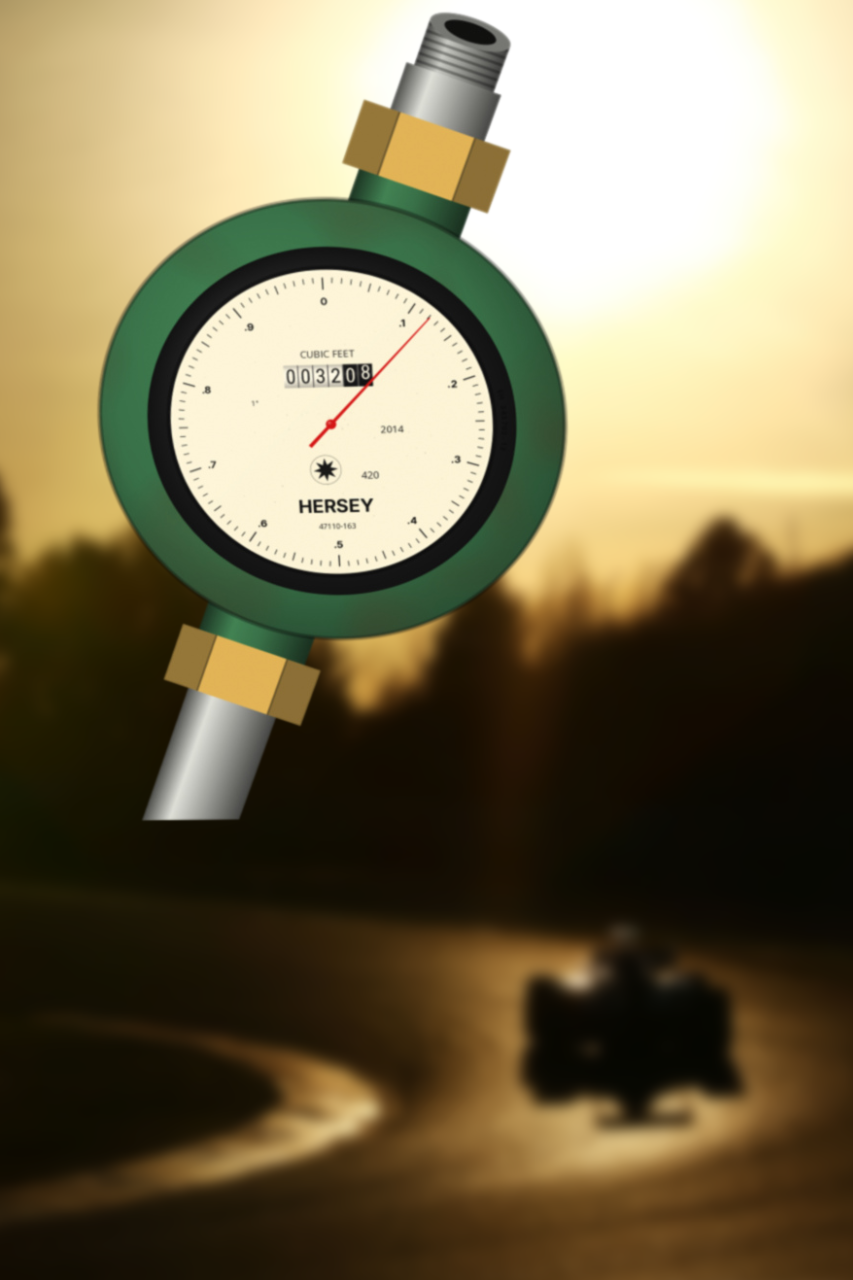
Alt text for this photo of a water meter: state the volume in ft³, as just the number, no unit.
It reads 3208.12
